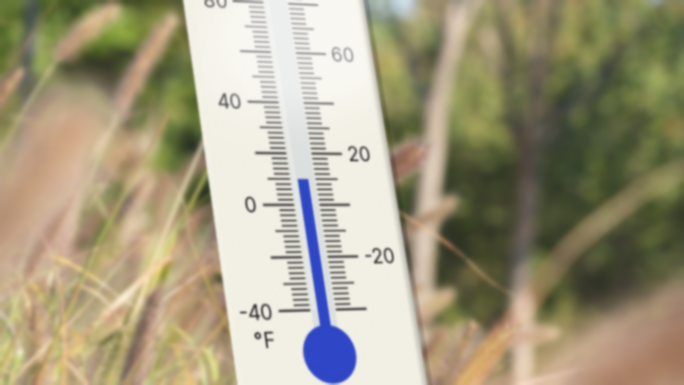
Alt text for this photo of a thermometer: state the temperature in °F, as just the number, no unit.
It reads 10
